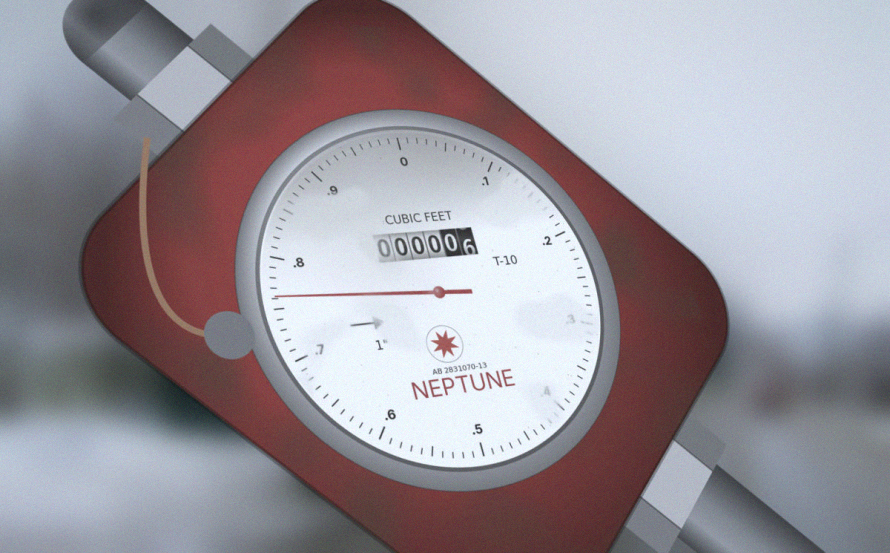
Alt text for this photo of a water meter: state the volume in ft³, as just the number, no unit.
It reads 5.76
